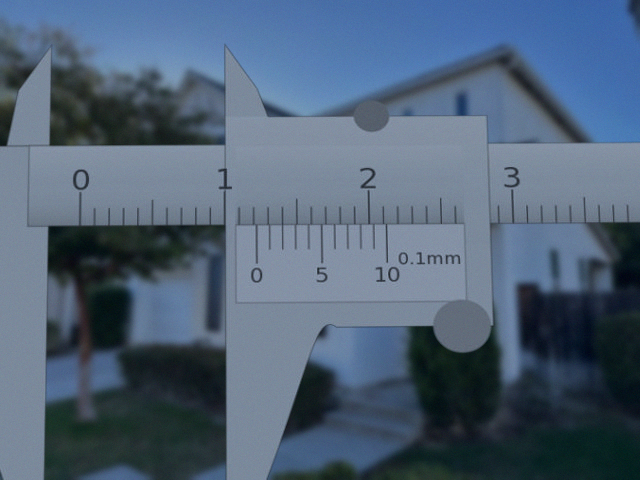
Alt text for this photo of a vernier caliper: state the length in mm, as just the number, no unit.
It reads 12.2
